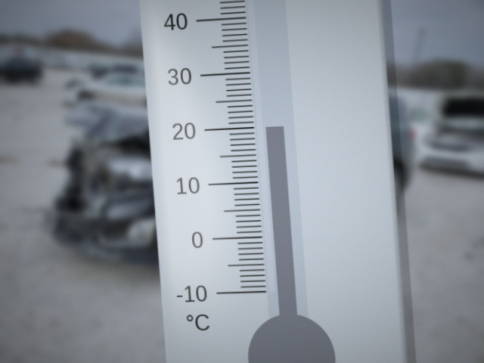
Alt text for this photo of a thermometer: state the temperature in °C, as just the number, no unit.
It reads 20
